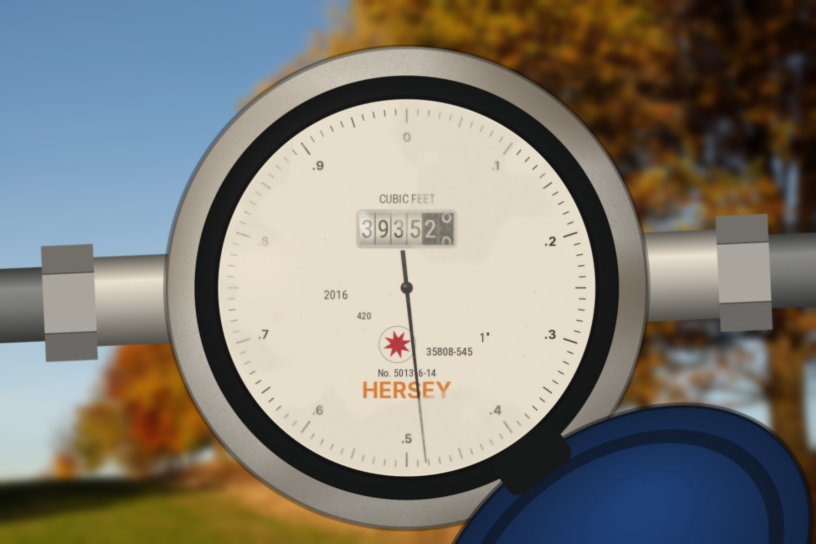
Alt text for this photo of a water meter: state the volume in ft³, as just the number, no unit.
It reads 393528.48
